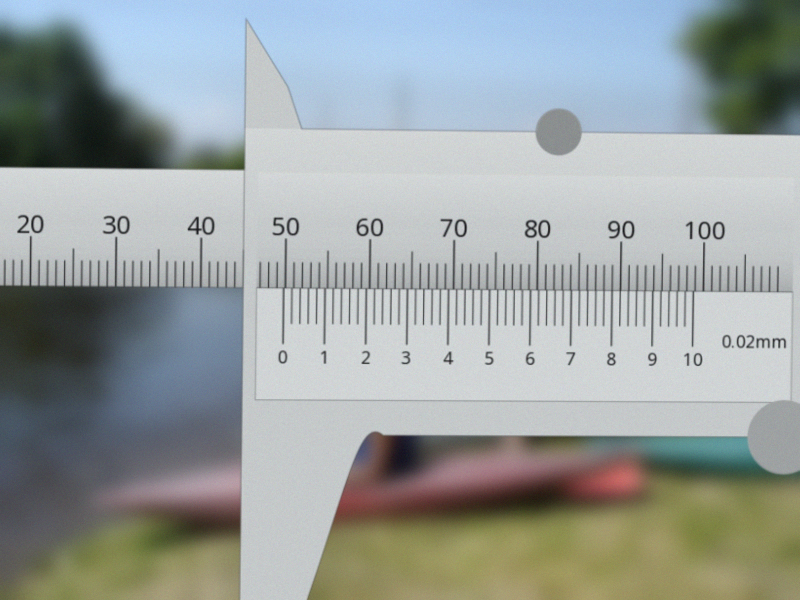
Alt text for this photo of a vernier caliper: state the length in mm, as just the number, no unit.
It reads 49.8
